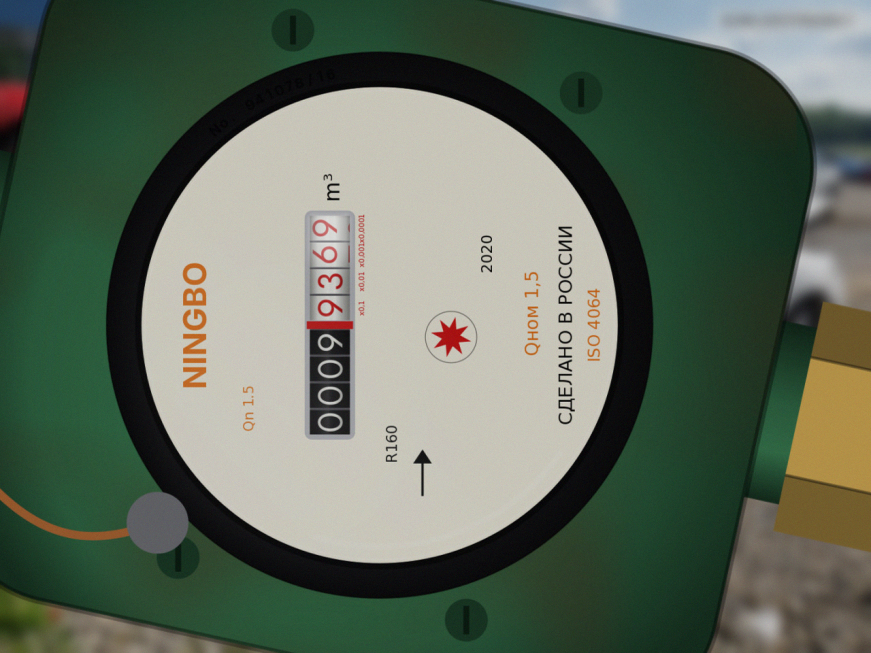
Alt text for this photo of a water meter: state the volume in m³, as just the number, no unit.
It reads 9.9369
